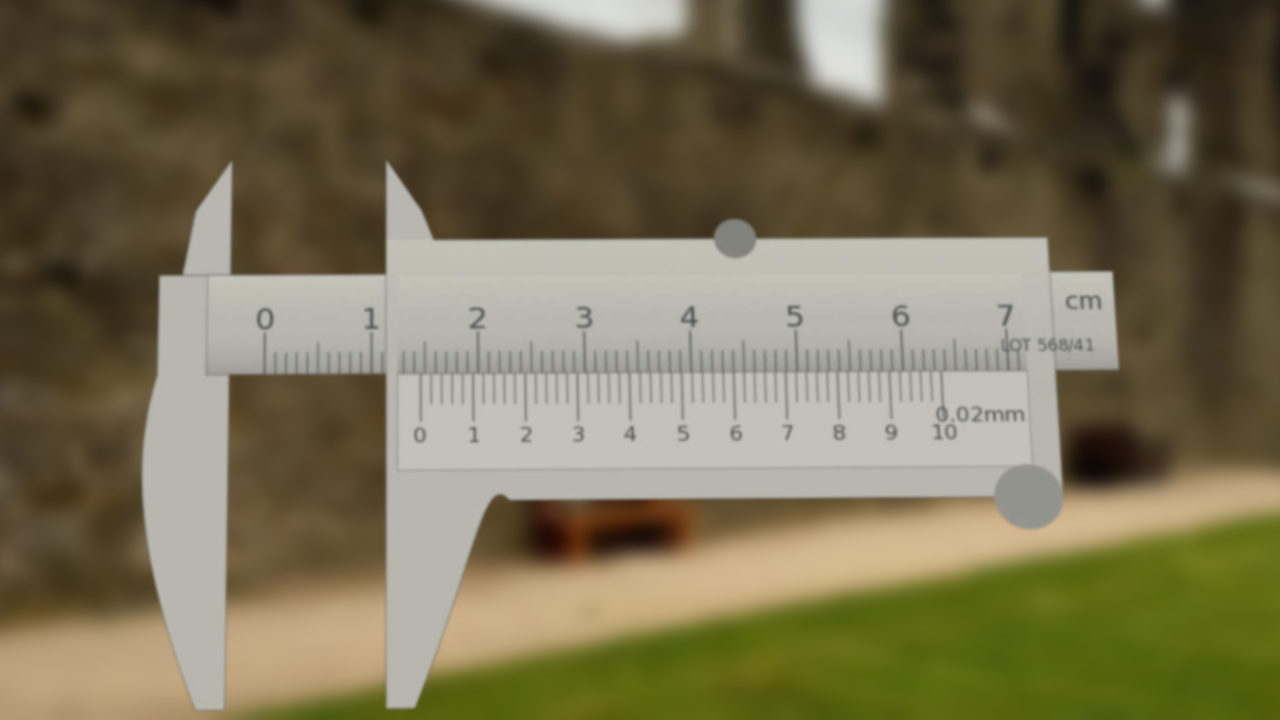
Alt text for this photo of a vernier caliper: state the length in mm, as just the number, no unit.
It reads 14.6
